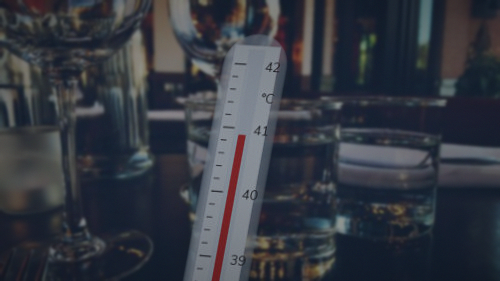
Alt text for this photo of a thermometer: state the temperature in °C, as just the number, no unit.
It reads 40.9
